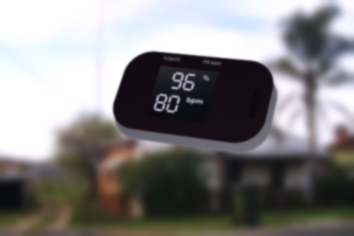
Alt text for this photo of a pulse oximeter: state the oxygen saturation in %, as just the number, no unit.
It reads 96
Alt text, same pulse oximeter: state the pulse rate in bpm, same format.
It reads 80
